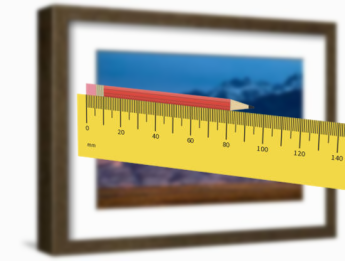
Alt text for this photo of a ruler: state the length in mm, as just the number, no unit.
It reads 95
